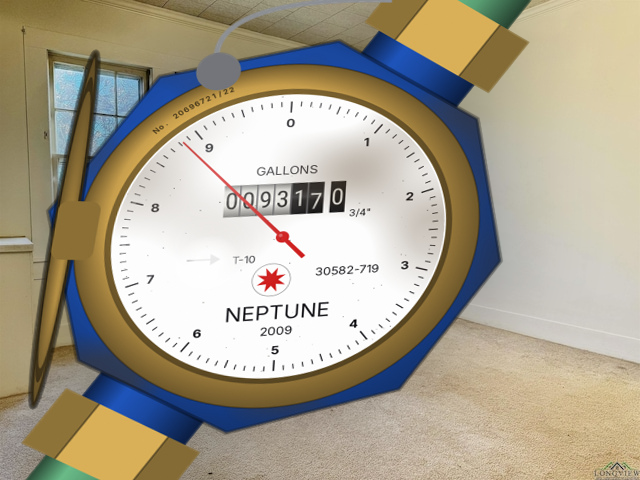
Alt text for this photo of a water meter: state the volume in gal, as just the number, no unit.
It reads 93168.8
